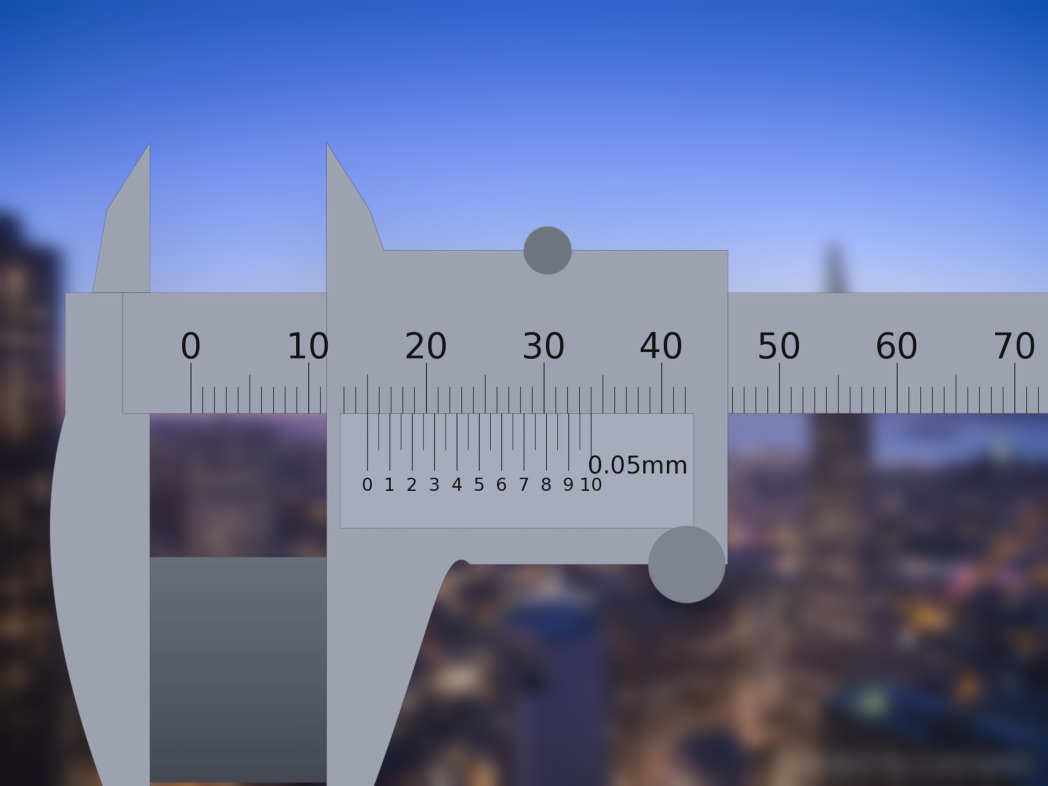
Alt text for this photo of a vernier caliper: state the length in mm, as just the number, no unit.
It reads 15.0
